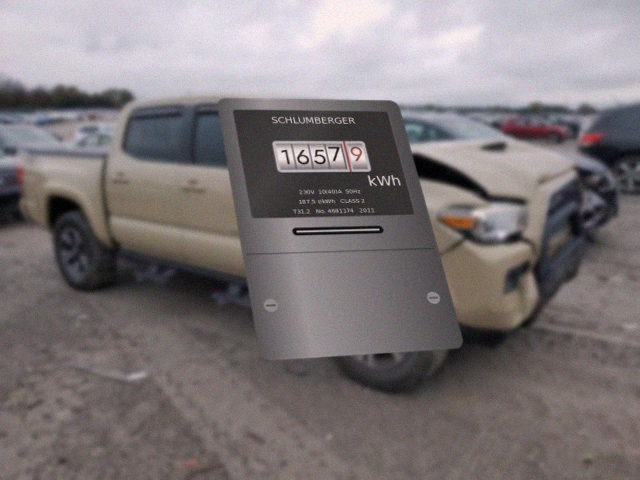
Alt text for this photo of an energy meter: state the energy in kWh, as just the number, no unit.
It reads 1657.9
